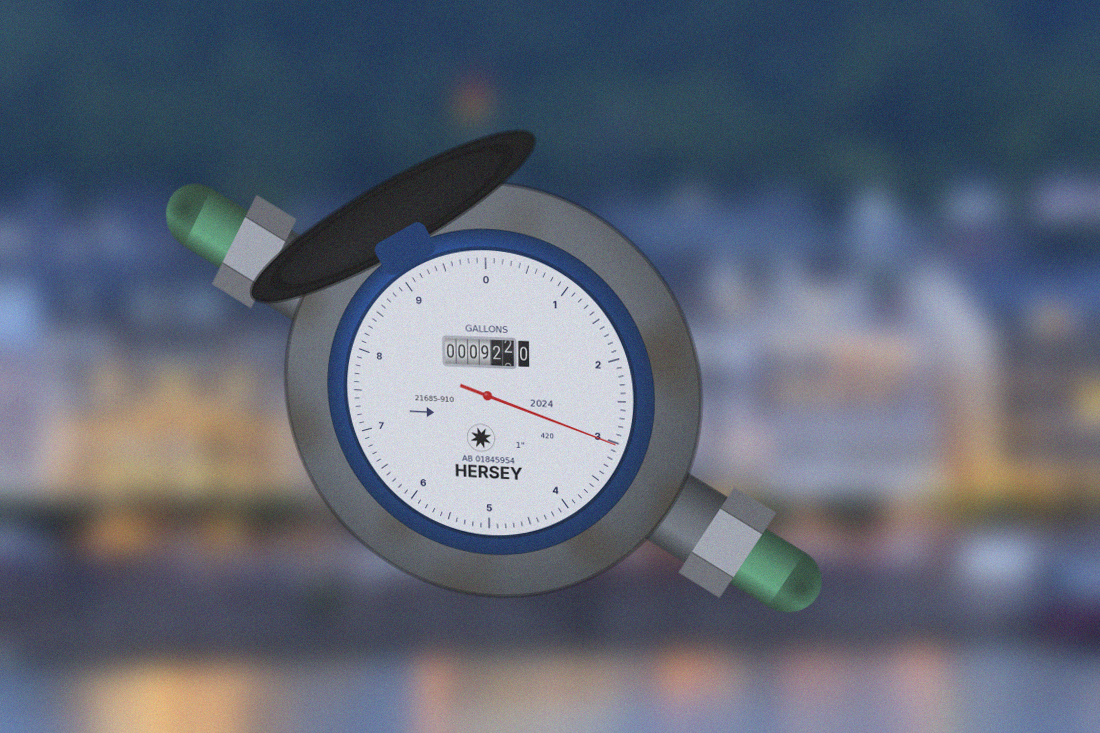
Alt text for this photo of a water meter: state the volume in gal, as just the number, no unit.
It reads 9223.0
